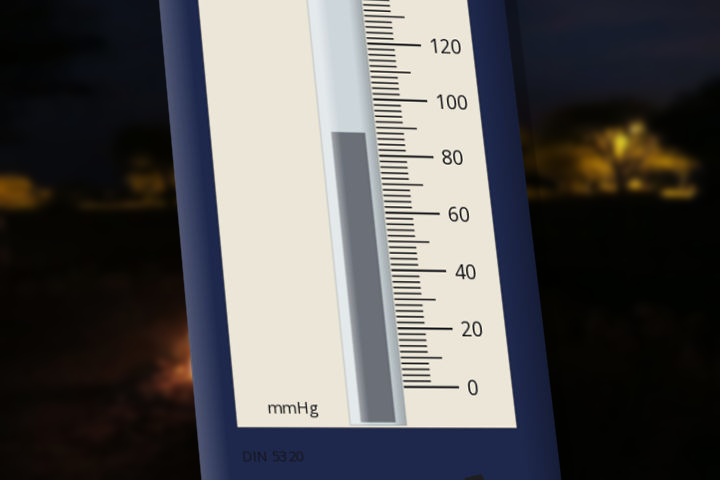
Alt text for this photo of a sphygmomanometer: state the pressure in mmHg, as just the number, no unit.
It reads 88
